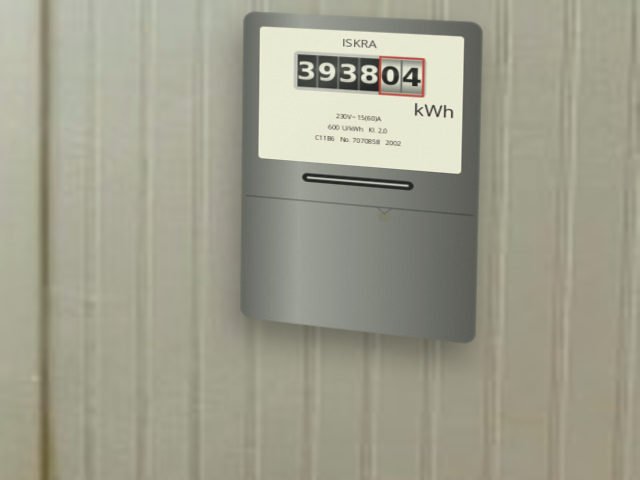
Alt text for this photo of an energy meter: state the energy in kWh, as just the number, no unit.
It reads 3938.04
